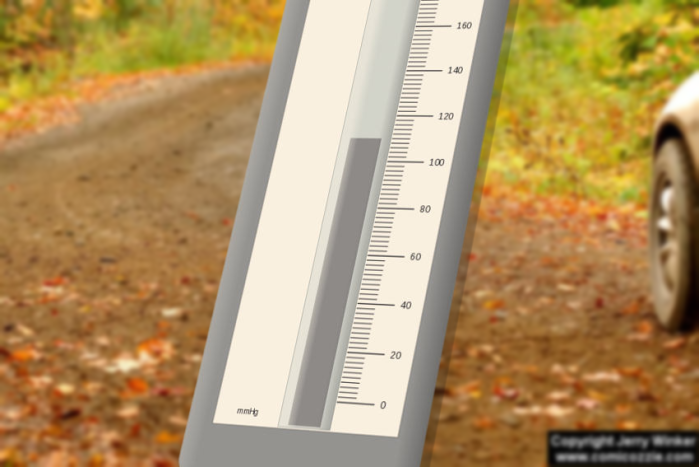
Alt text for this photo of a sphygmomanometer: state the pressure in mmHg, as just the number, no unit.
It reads 110
